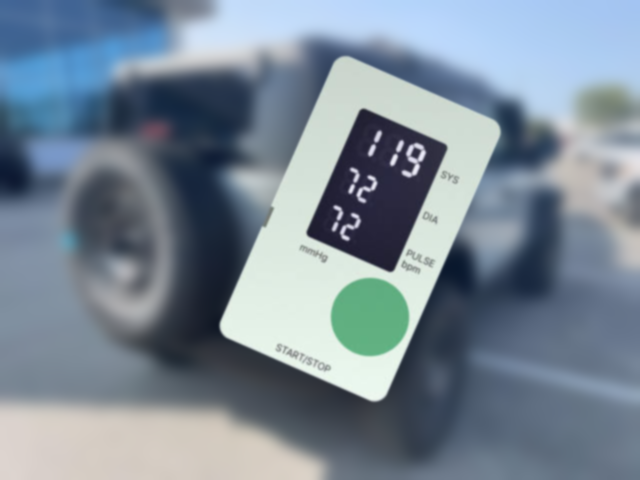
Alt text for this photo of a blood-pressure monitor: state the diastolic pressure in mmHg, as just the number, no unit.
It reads 72
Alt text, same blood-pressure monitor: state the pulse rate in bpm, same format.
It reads 72
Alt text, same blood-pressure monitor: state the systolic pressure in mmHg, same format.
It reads 119
